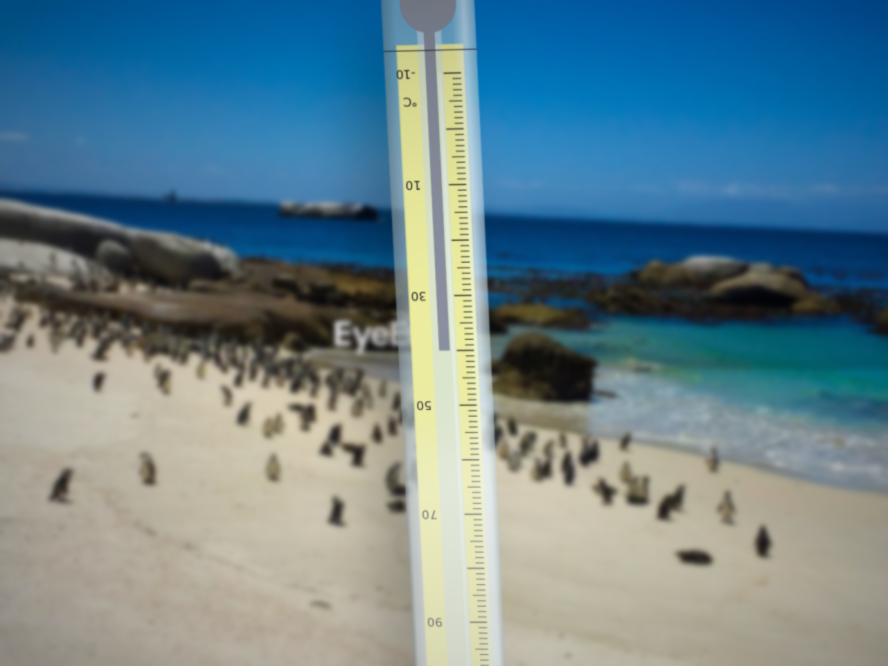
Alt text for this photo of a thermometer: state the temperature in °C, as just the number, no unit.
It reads 40
